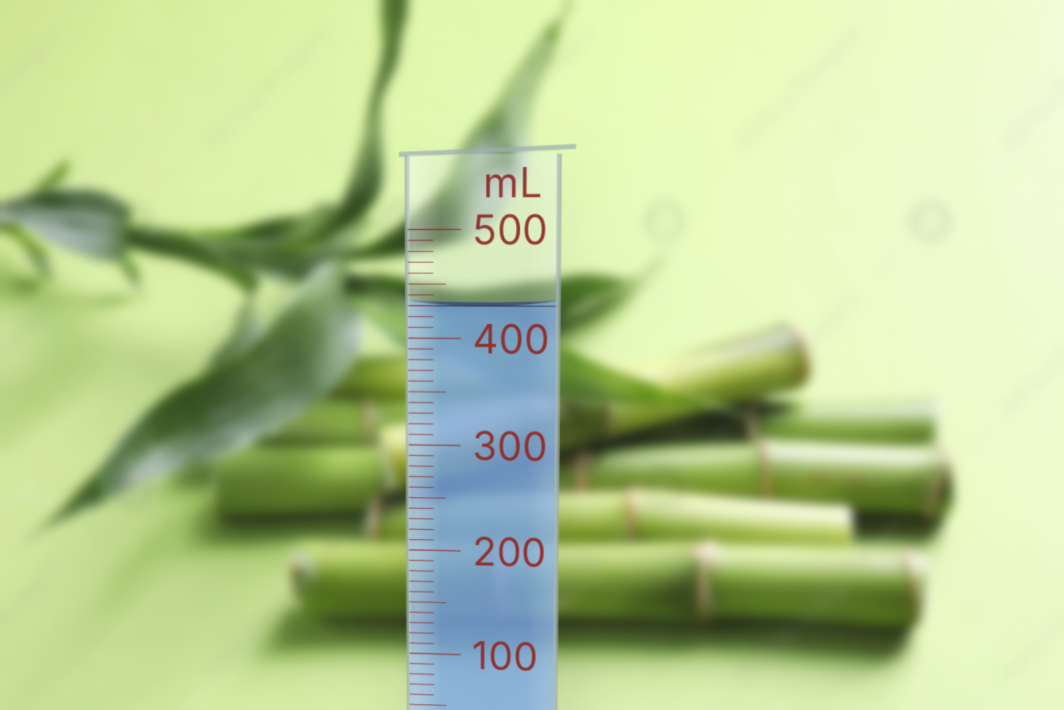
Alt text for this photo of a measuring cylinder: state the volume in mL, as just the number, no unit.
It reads 430
